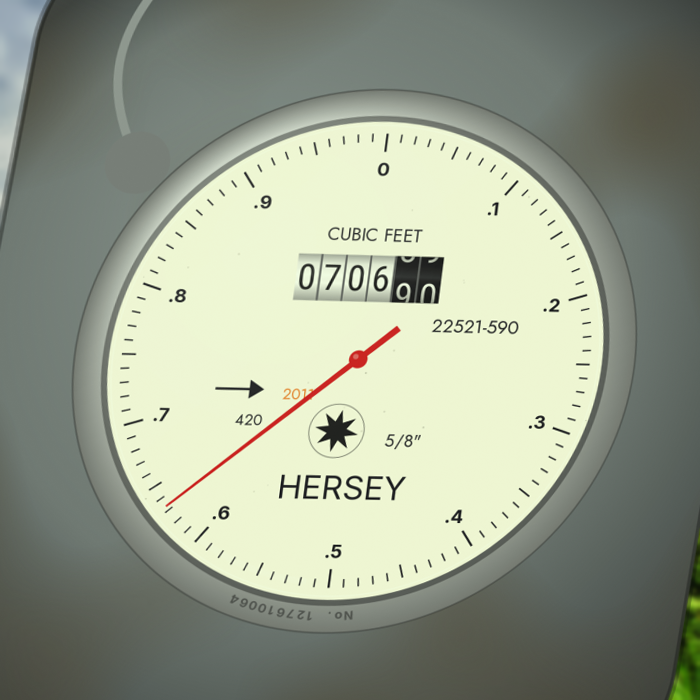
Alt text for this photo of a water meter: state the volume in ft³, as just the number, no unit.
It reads 70689.63
